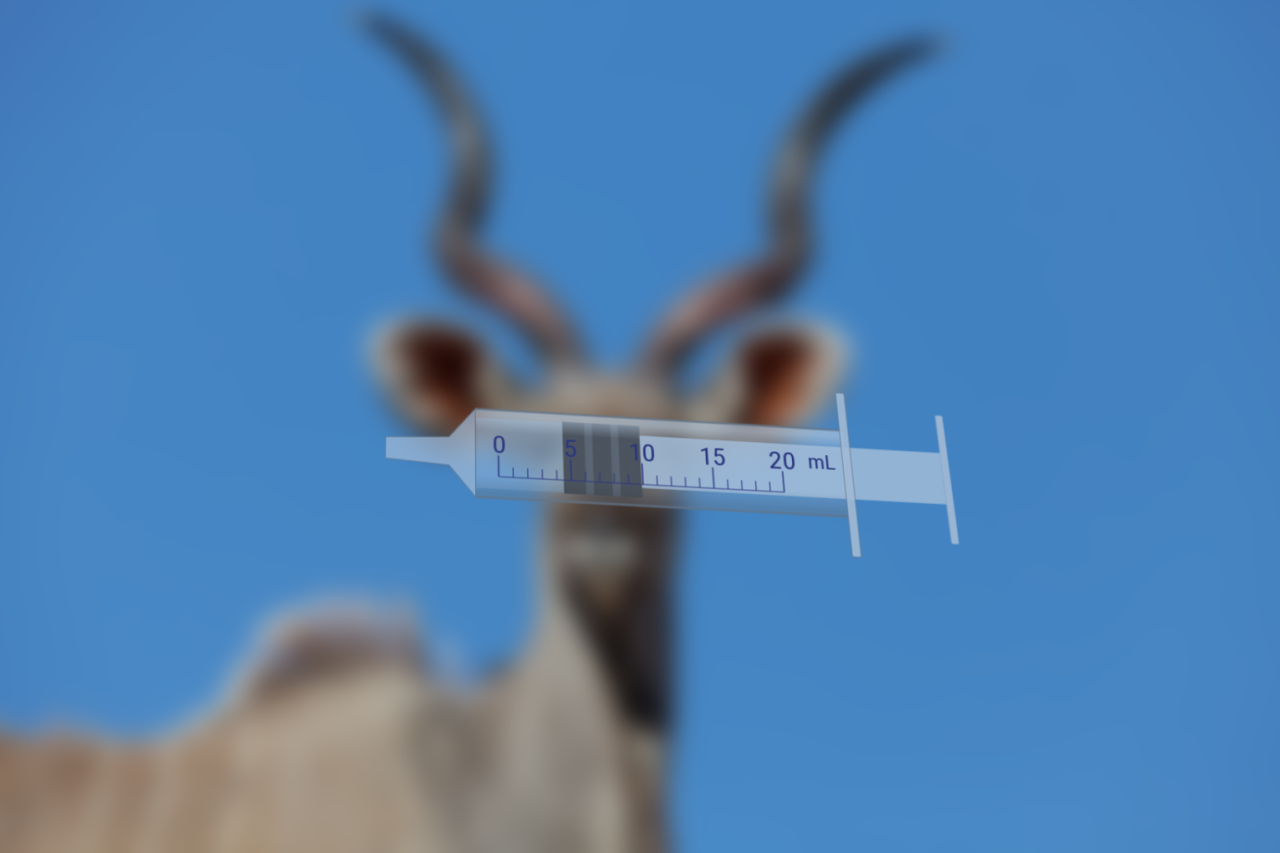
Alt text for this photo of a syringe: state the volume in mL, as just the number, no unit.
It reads 4.5
